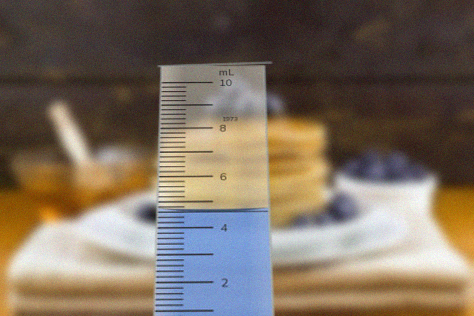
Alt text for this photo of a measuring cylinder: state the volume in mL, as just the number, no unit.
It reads 4.6
